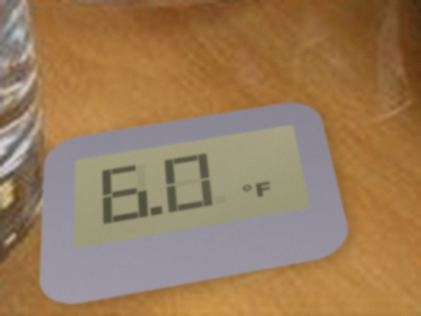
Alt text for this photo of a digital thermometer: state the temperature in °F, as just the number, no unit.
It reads 6.0
